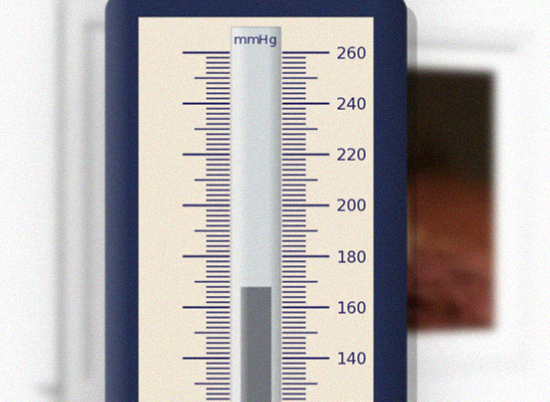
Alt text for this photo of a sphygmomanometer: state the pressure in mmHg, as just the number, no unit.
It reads 168
